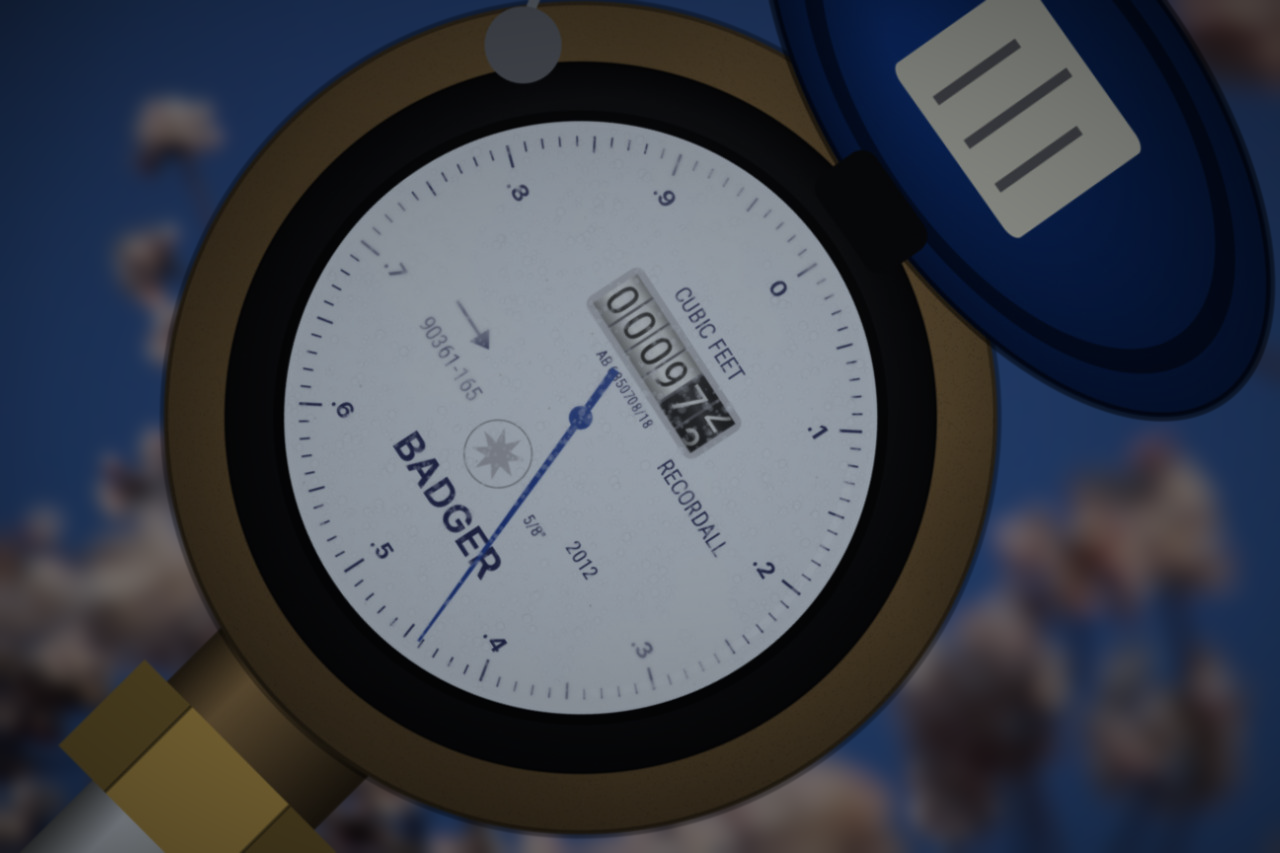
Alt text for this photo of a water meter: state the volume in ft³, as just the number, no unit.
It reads 972.44
